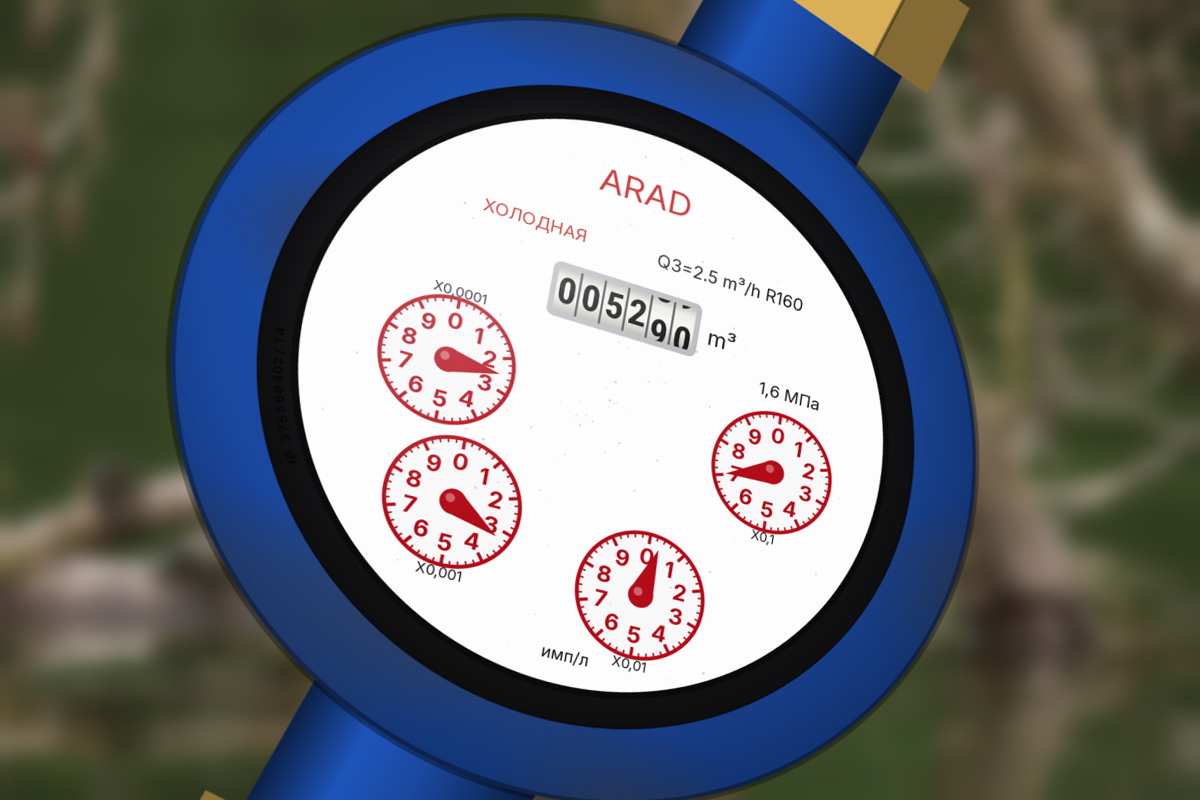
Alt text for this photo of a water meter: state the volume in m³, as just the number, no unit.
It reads 5289.7032
